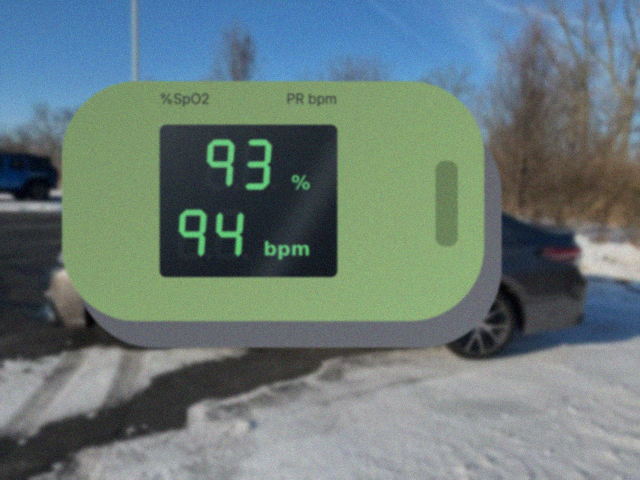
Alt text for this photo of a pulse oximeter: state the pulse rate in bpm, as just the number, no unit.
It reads 94
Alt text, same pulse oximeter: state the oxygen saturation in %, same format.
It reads 93
